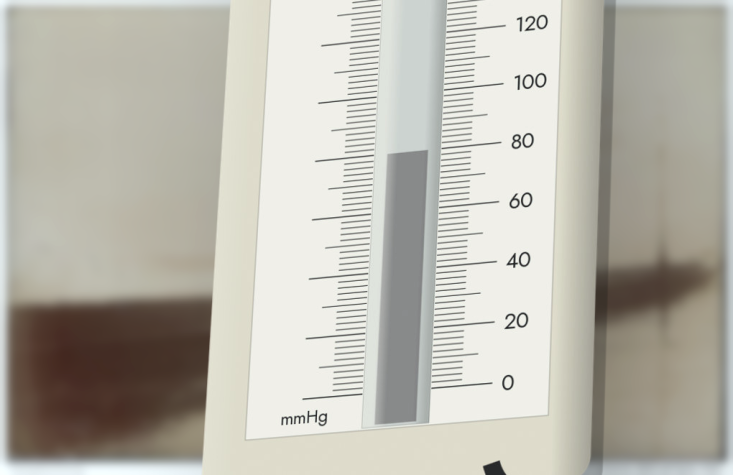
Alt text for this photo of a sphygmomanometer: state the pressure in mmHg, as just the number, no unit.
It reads 80
